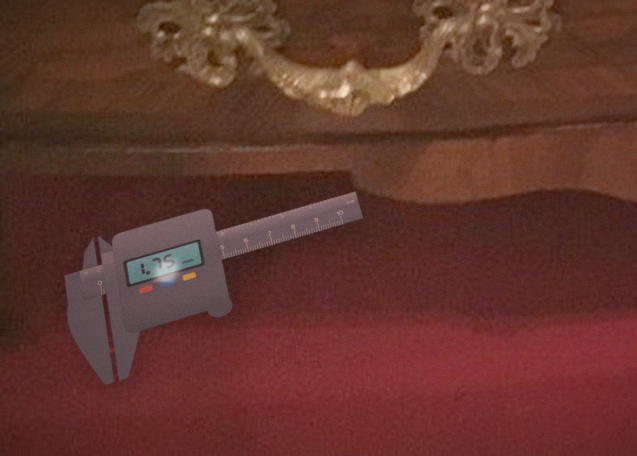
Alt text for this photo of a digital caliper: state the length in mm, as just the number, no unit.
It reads 1.75
